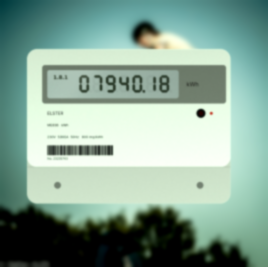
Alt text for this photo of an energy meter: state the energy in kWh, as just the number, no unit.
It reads 7940.18
